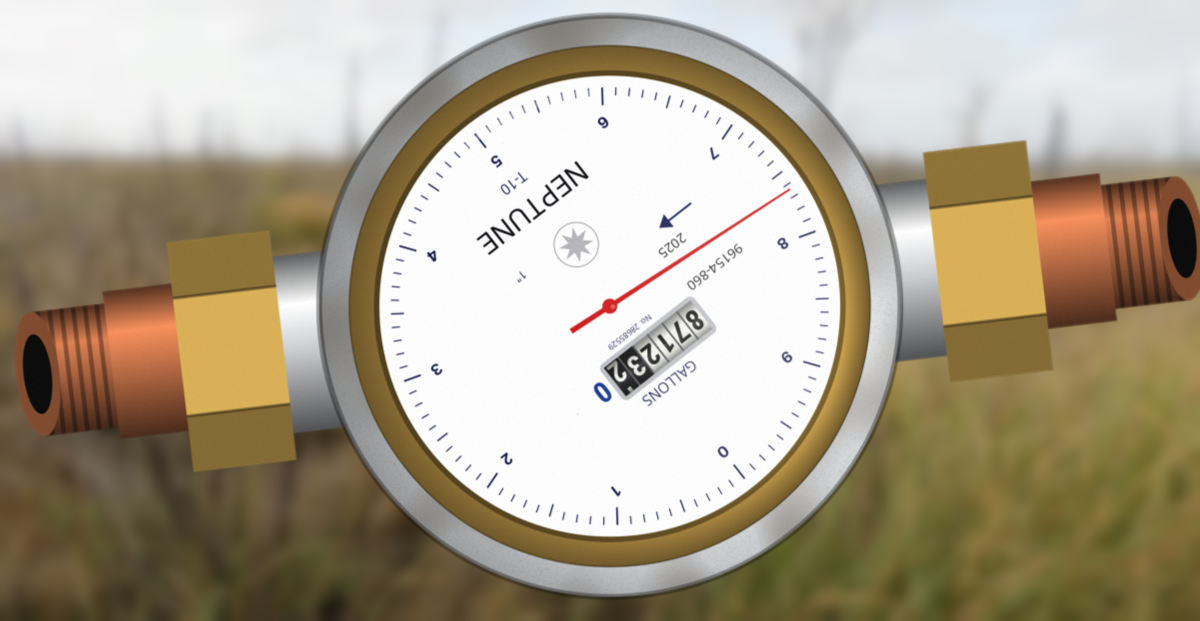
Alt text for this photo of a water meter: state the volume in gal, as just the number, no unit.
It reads 8712317.6
